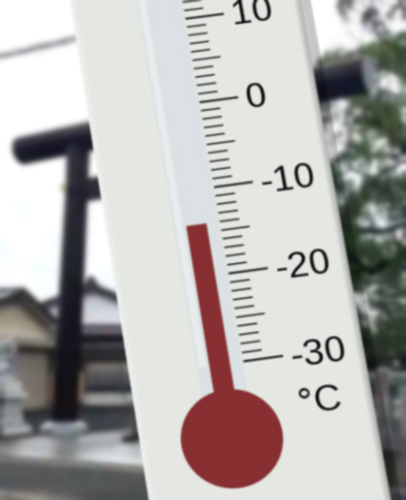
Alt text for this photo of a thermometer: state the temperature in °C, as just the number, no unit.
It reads -14
